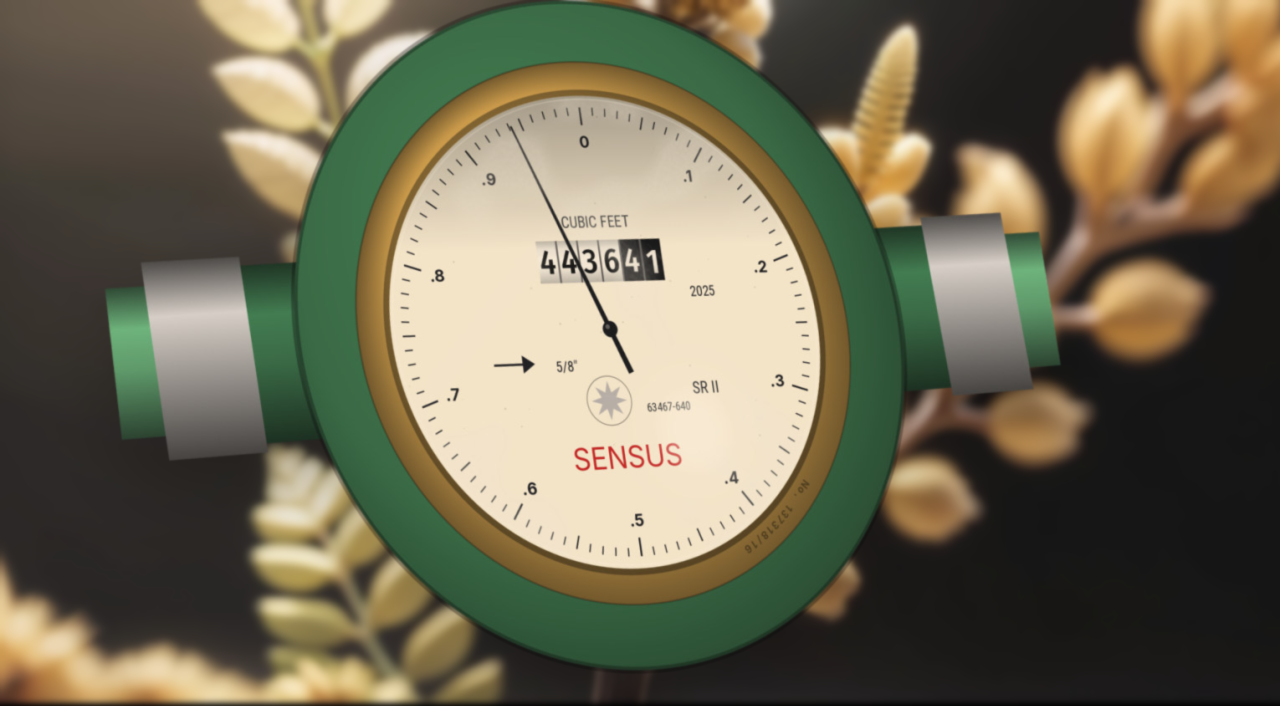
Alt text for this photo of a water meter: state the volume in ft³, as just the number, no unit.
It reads 443640.94
